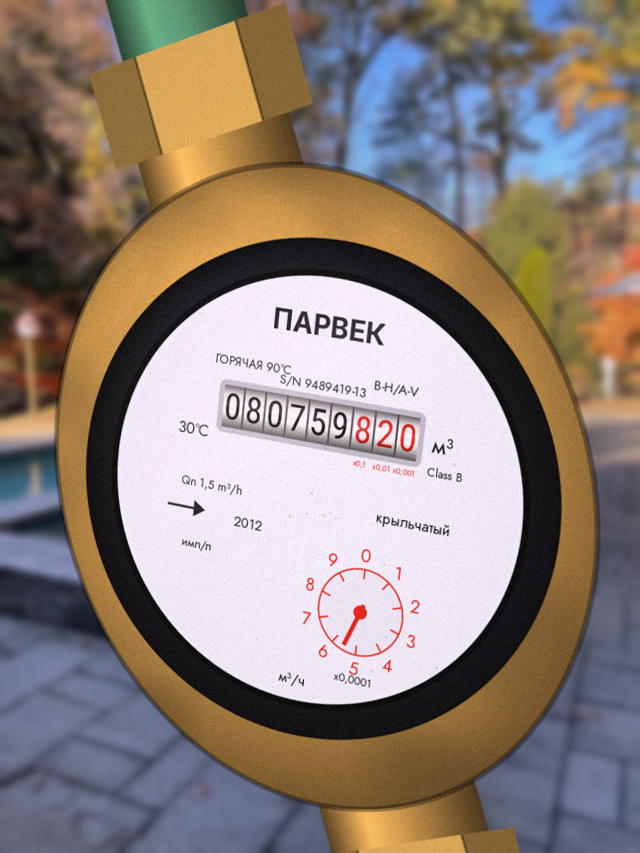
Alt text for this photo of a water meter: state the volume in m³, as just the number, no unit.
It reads 80759.8205
